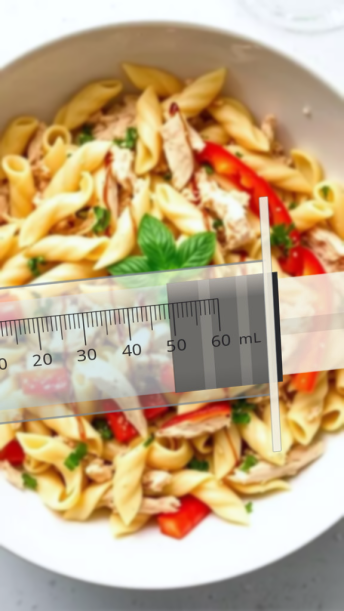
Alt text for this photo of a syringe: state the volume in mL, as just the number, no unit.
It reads 49
